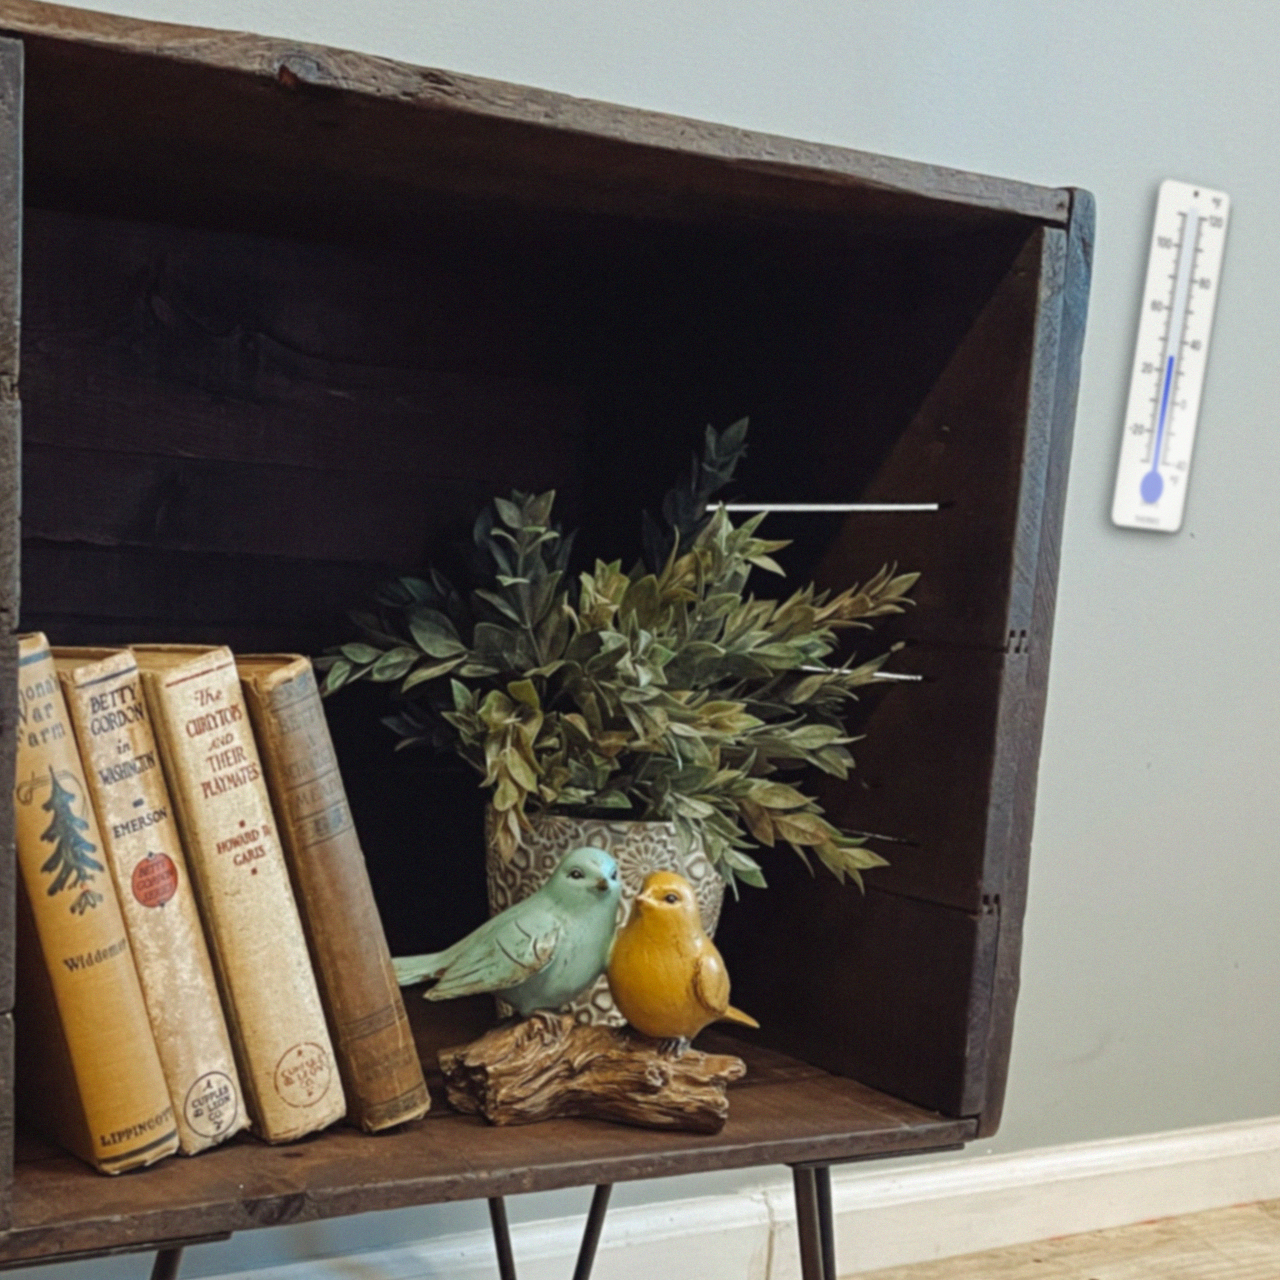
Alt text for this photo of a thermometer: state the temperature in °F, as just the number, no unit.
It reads 30
